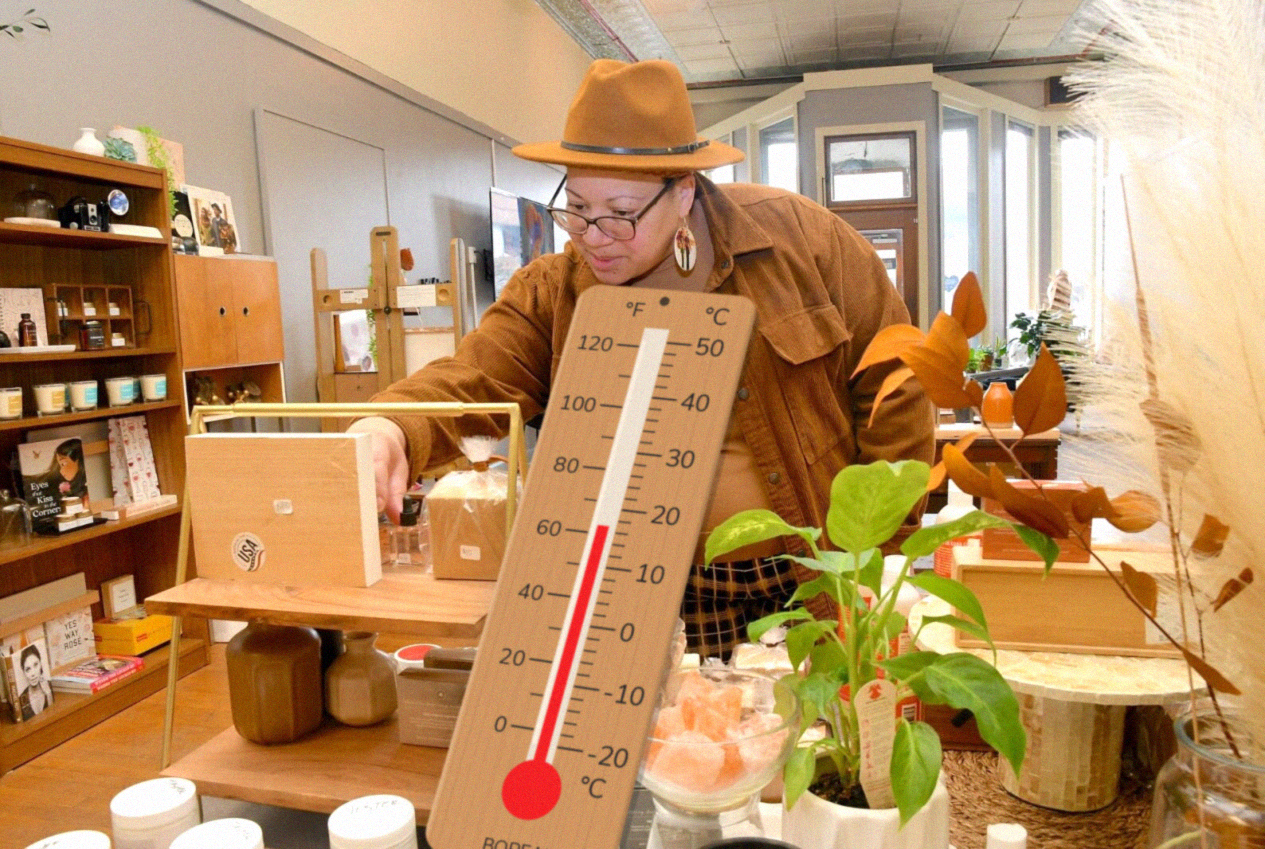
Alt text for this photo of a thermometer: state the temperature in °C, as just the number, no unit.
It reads 17
